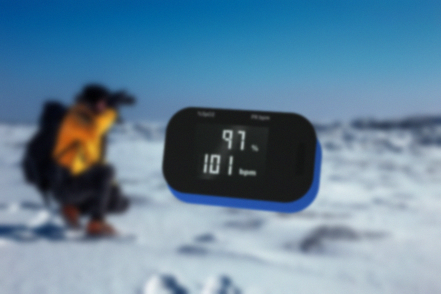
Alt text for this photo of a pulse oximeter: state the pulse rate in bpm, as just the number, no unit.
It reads 101
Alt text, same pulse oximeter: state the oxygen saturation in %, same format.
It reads 97
